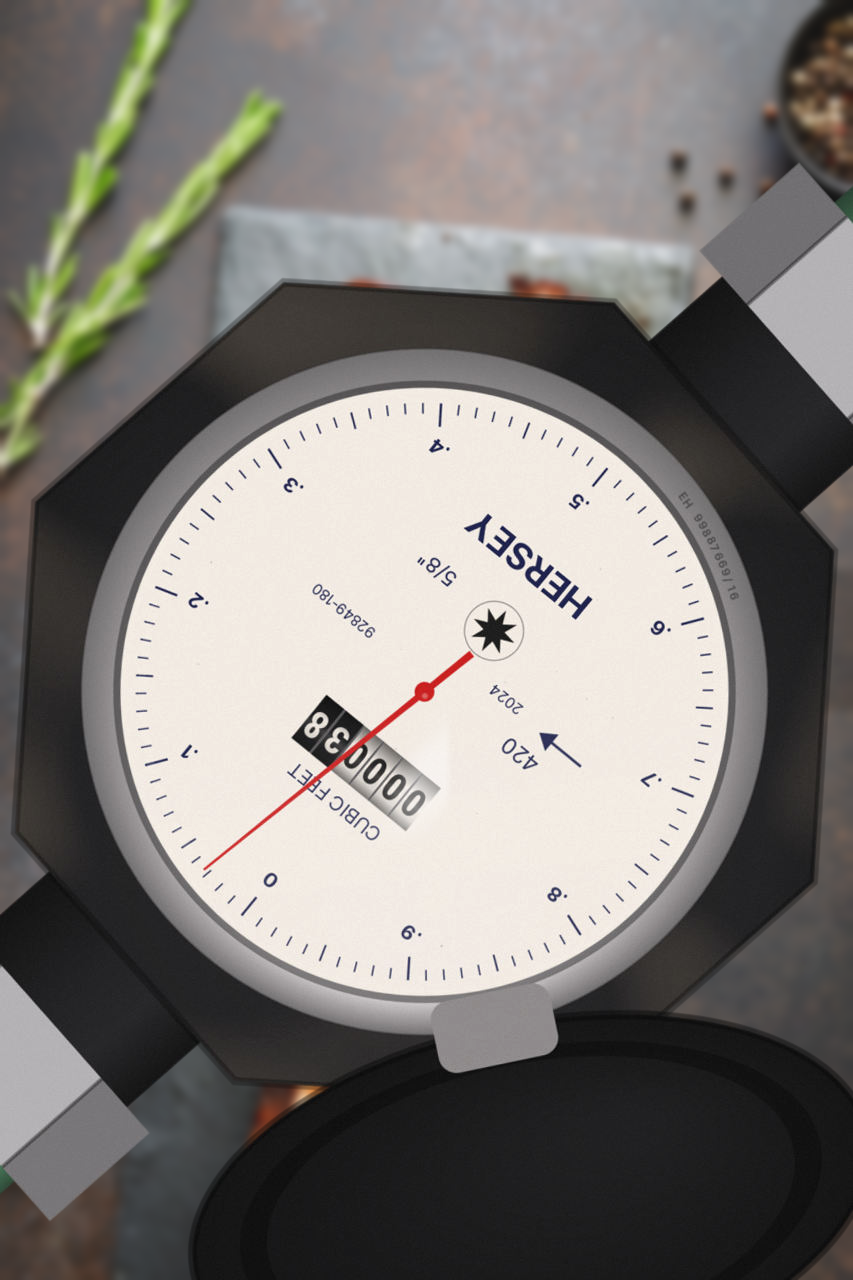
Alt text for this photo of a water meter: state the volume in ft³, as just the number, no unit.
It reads 38.03
